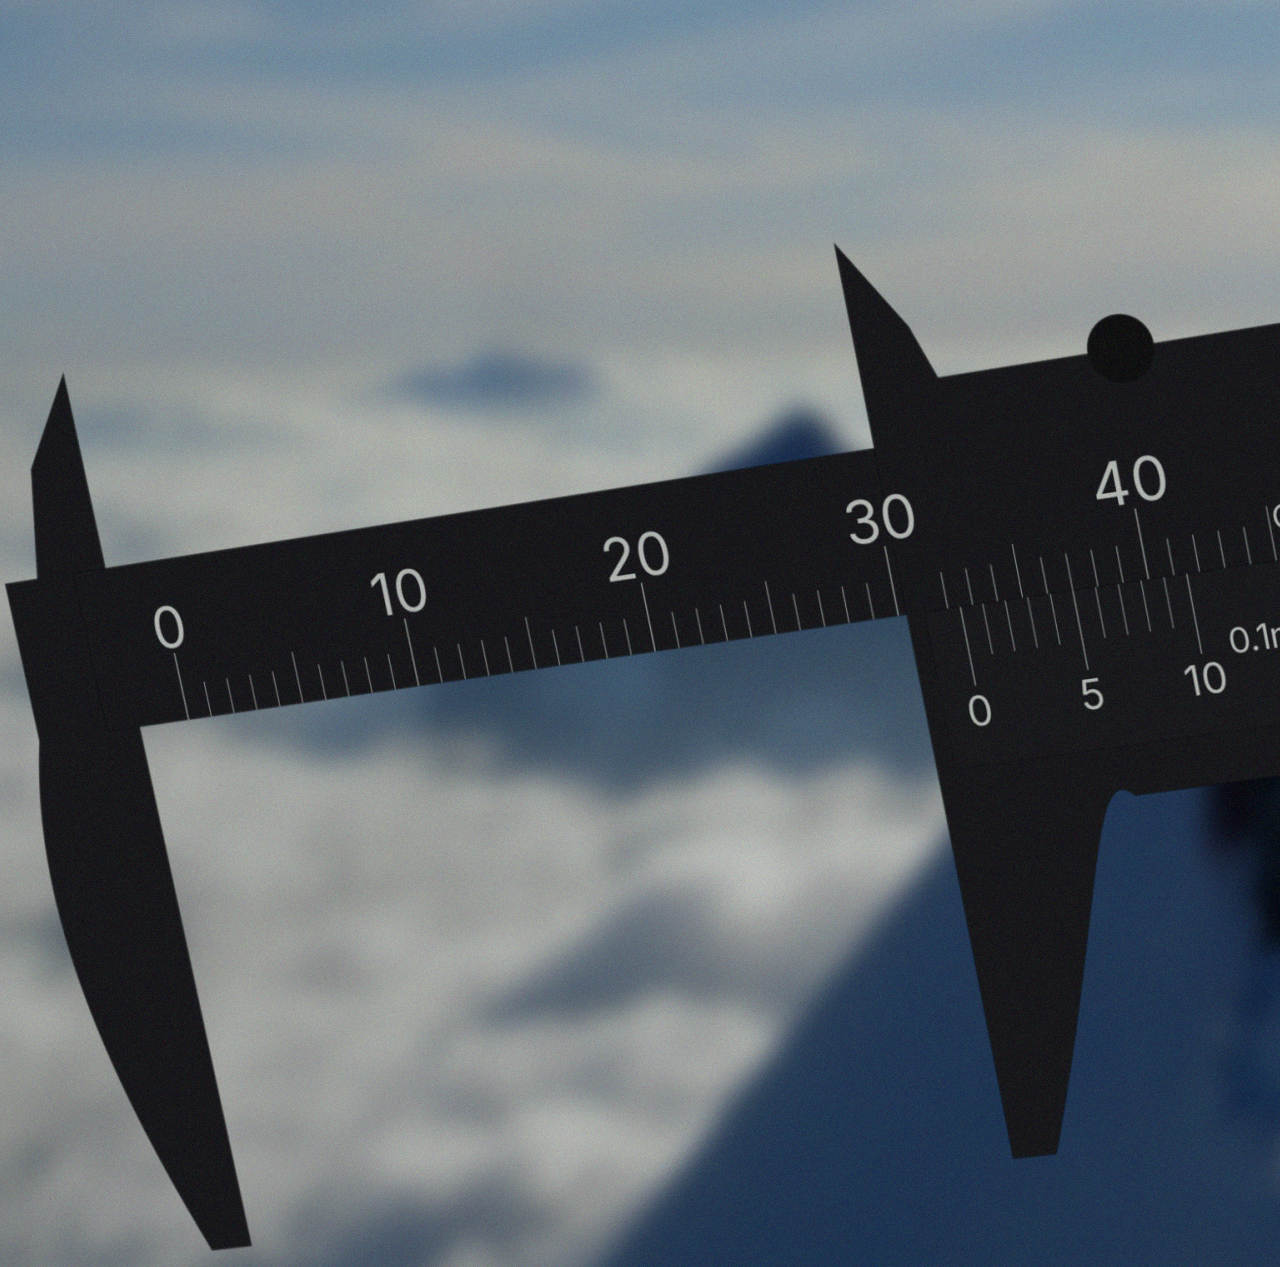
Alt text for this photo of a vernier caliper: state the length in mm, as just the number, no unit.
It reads 32.5
